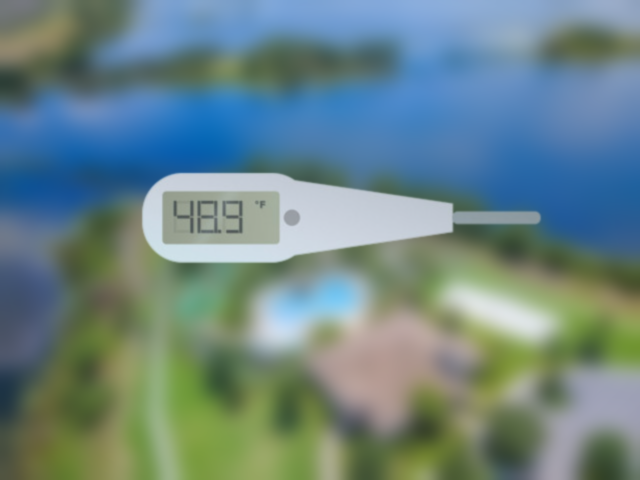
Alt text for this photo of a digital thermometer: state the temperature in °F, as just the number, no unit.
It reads 48.9
